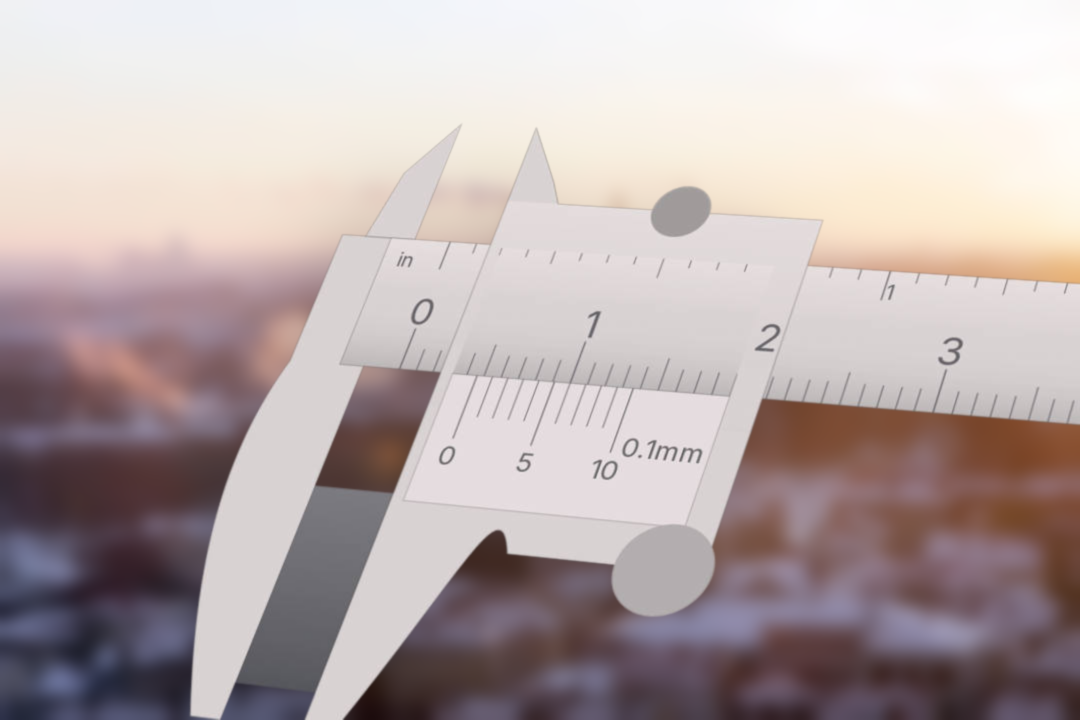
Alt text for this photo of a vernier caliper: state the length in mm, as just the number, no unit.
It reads 4.6
